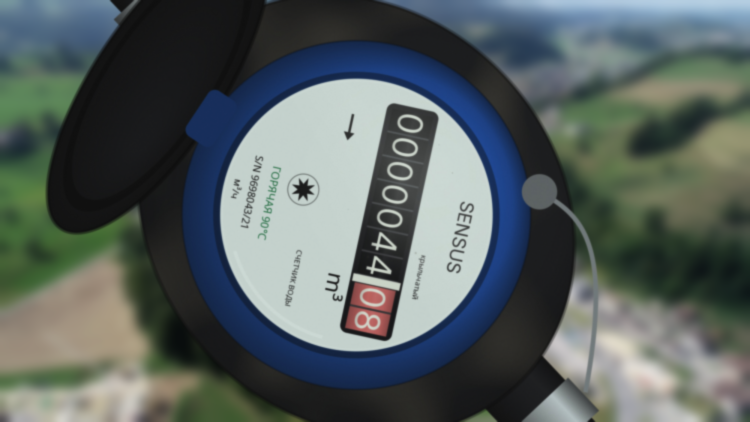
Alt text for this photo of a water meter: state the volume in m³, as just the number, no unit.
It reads 44.08
